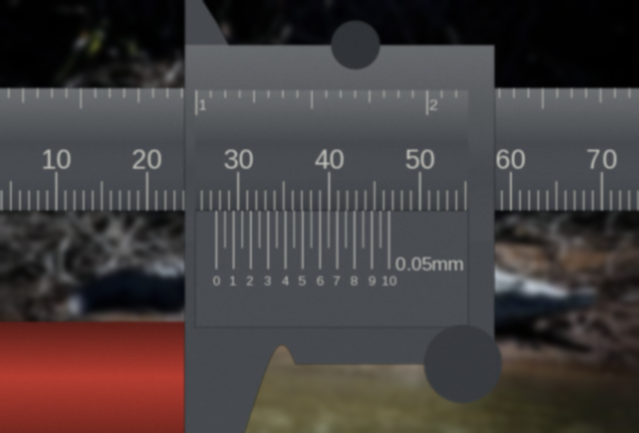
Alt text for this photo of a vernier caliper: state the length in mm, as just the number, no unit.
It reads 27.6
